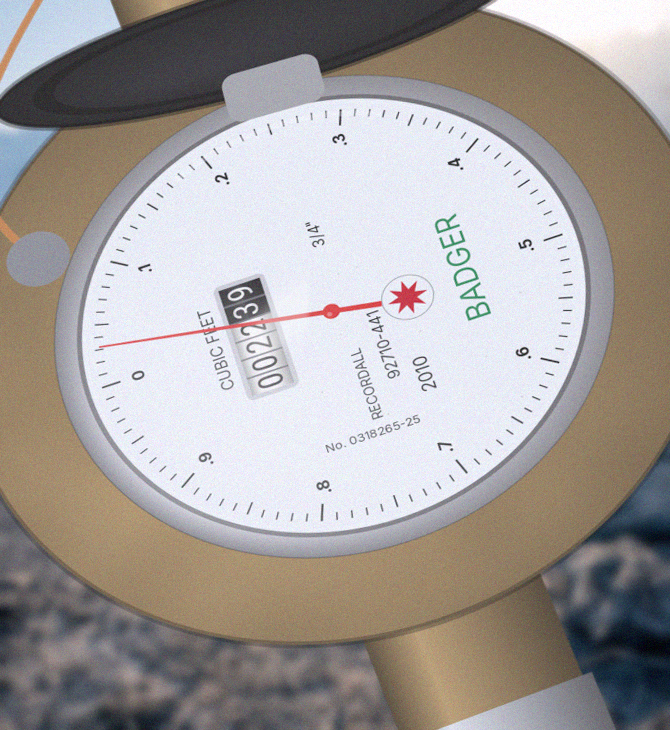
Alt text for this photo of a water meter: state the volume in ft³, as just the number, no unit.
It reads 2239.03
